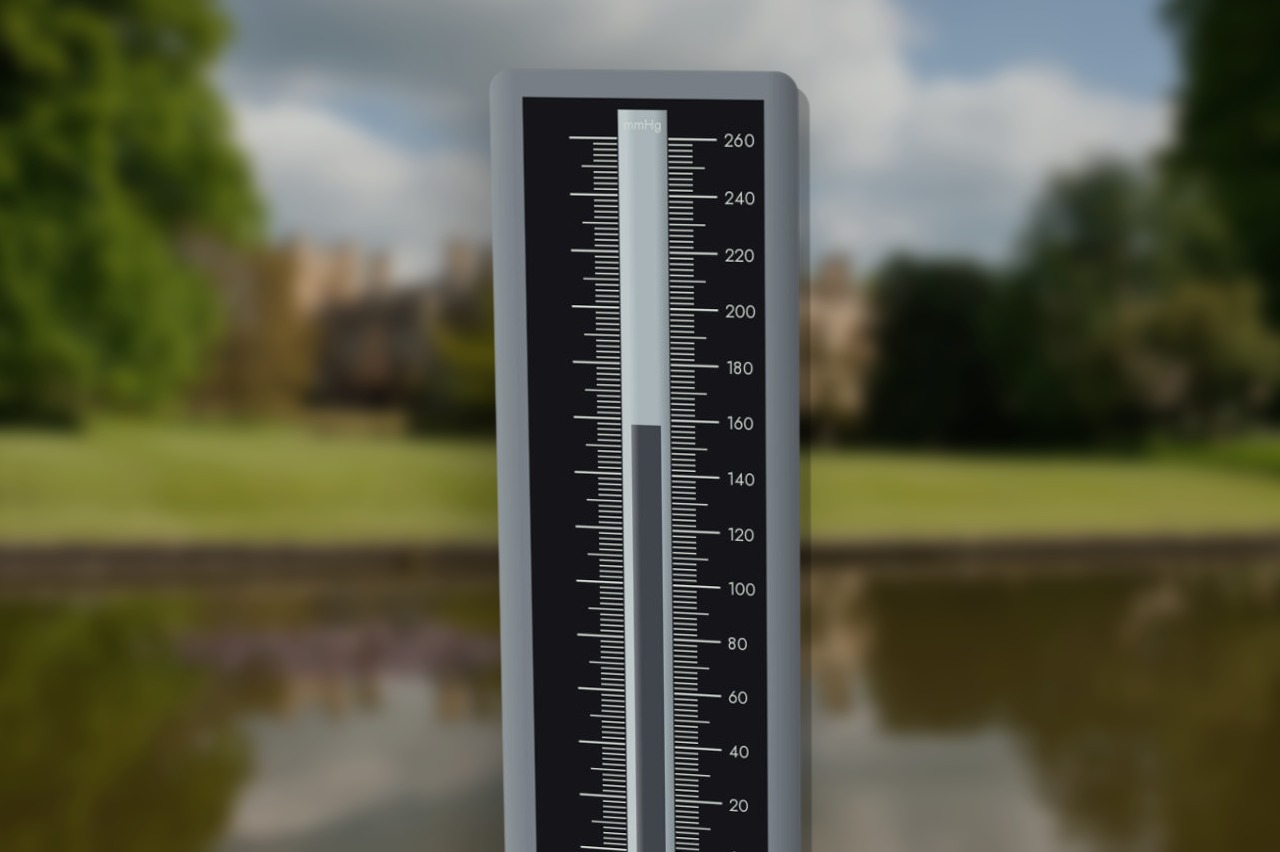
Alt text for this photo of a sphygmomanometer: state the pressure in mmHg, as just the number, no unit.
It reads 158
